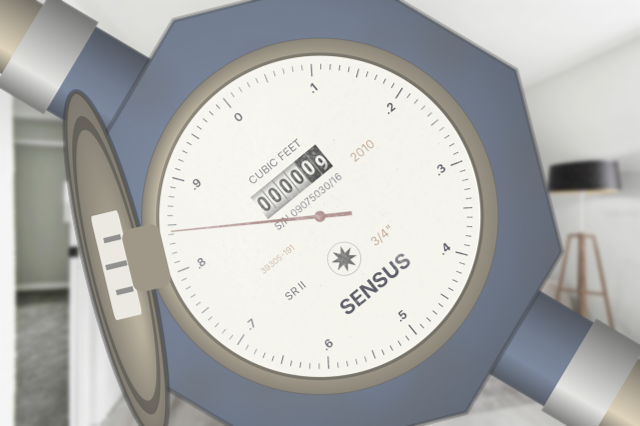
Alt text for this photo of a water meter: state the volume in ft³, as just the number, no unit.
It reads 8.84
